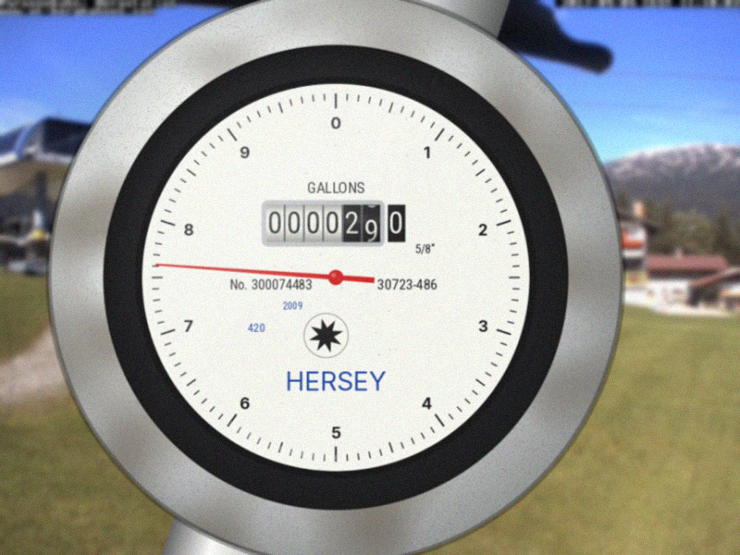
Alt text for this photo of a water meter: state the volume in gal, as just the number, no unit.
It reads 287.6
